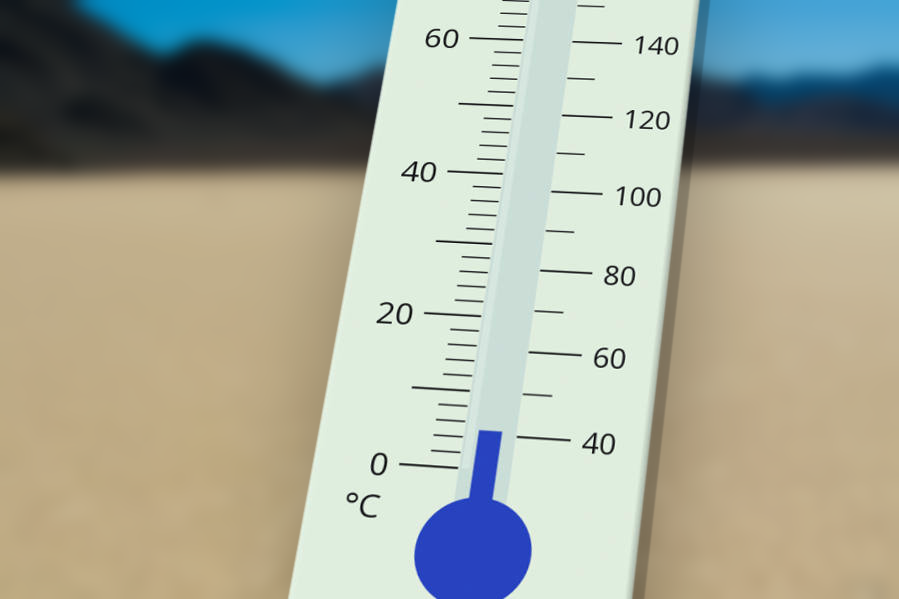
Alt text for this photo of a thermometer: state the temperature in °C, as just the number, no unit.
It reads 5
